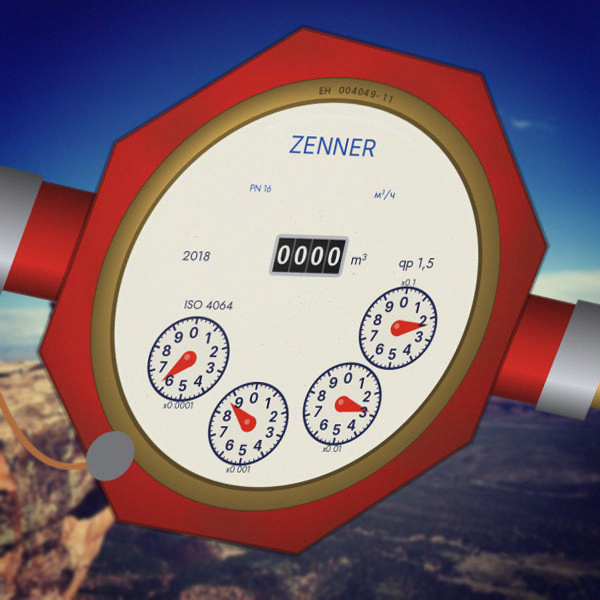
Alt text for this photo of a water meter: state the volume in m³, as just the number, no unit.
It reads 0.2286
